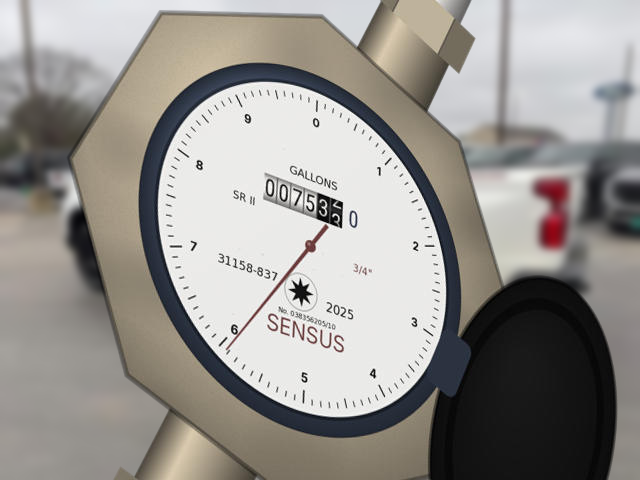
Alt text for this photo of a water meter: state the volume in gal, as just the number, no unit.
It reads 75325.9
